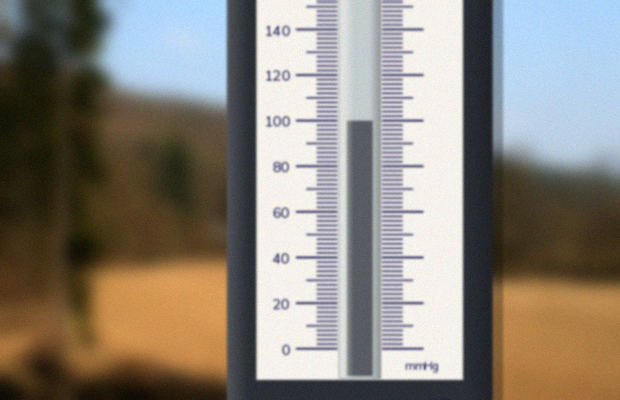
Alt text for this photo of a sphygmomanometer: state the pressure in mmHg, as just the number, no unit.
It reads 100
